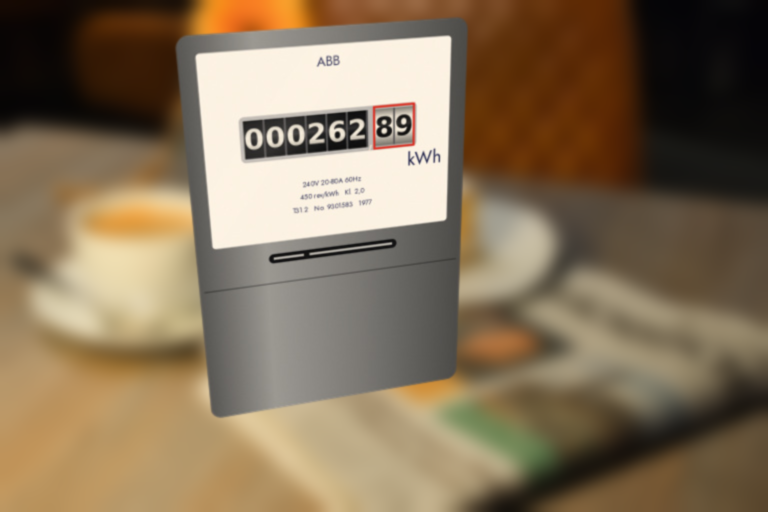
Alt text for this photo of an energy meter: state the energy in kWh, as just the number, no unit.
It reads 262.89
